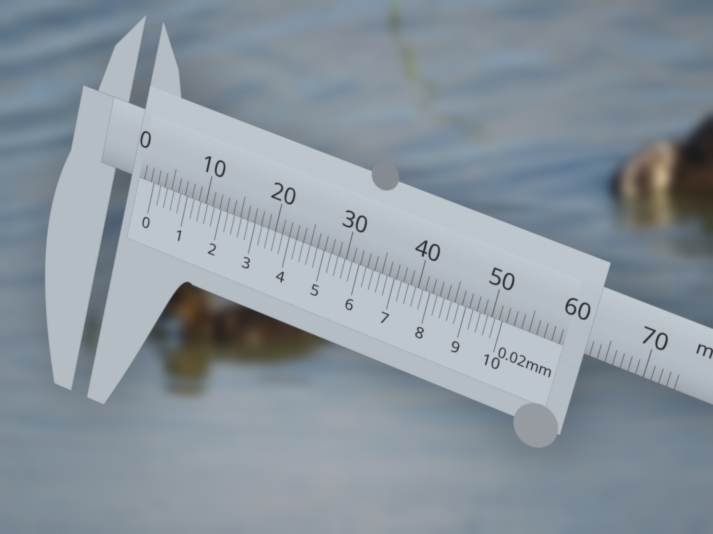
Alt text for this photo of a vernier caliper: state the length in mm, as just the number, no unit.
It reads 2.4
